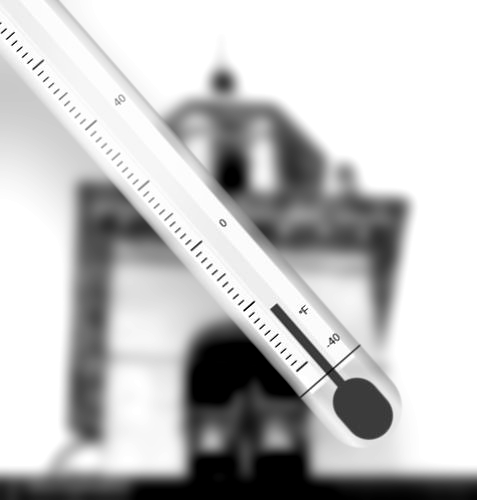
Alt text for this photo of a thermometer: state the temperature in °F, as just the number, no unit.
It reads -24
